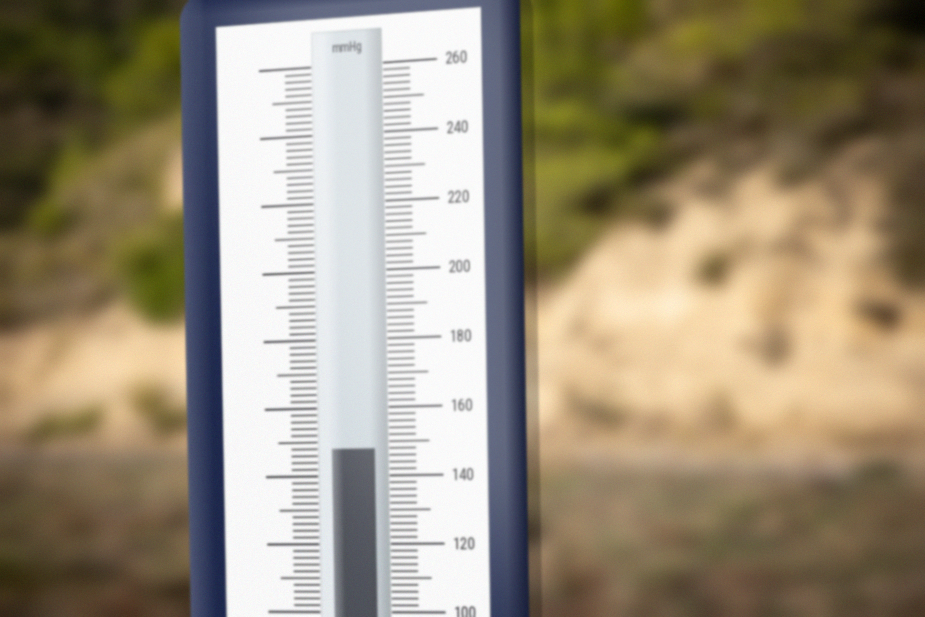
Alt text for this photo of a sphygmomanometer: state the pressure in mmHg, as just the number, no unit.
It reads 148
